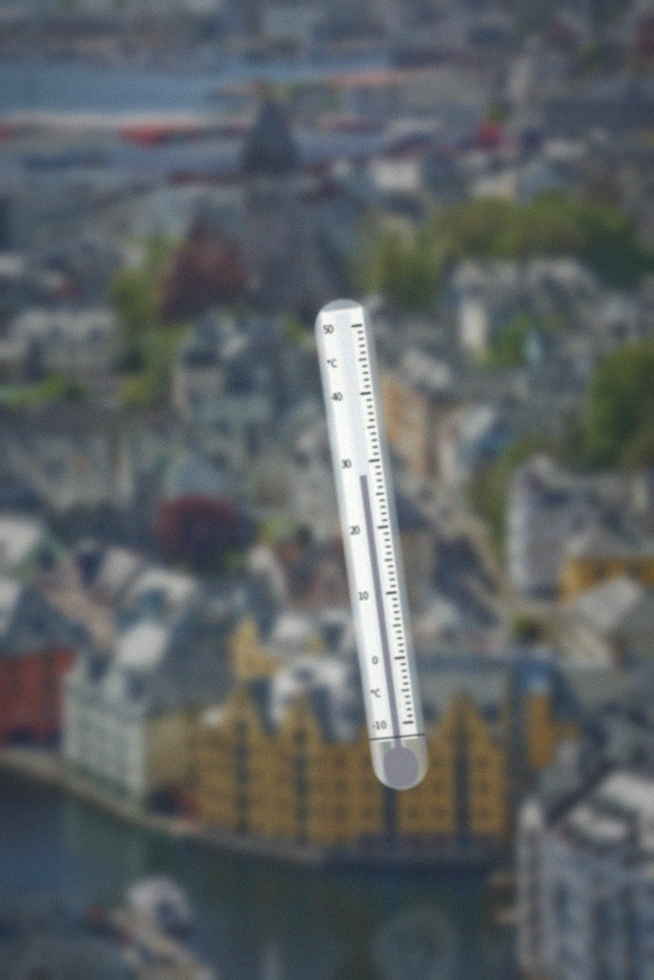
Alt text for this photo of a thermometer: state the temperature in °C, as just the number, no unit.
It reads 28
